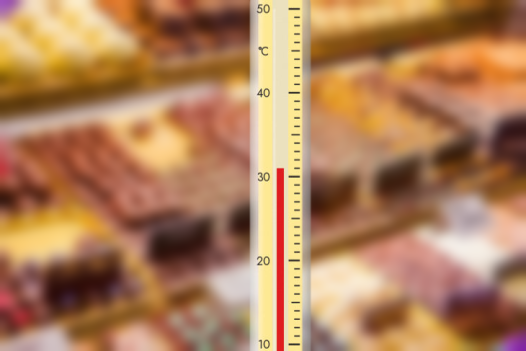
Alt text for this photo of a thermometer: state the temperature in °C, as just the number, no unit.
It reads 31
